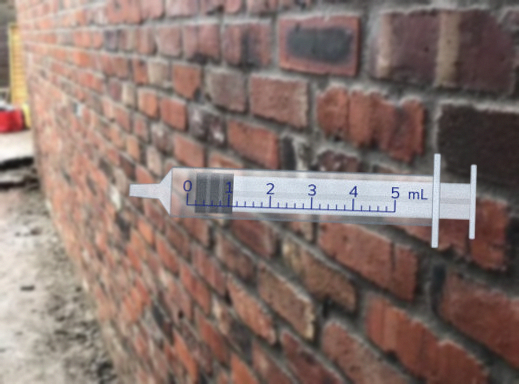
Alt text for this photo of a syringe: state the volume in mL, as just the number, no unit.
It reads 0.2
